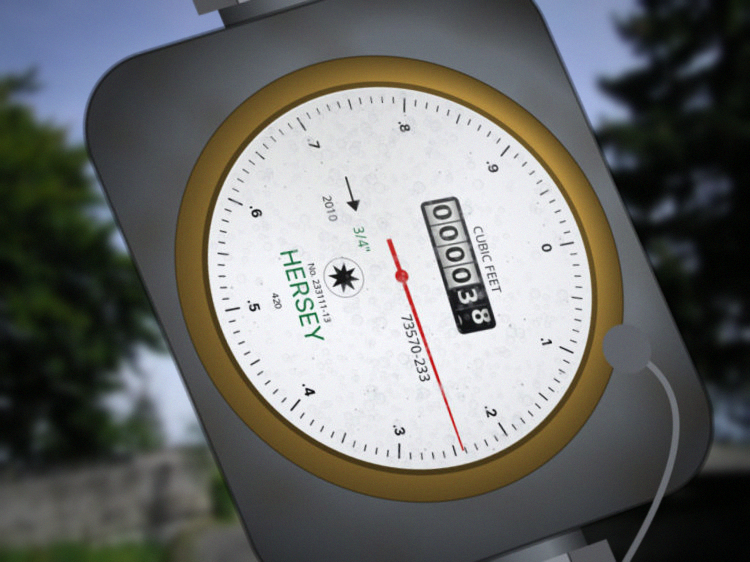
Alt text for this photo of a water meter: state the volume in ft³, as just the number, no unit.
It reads 38.24
